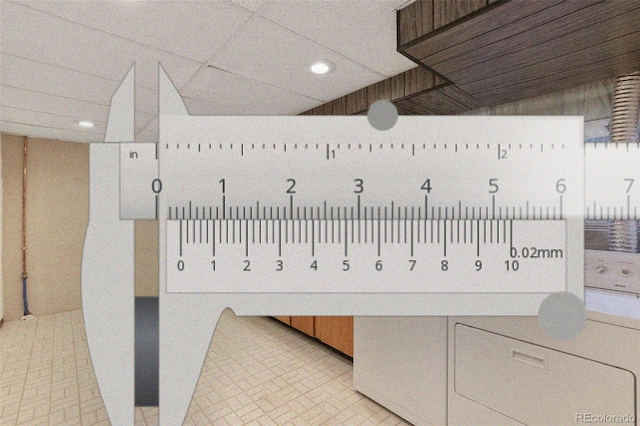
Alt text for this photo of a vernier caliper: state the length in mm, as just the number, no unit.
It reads 3.6
